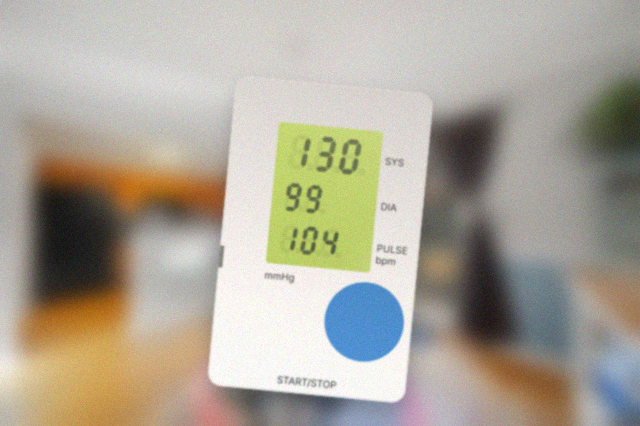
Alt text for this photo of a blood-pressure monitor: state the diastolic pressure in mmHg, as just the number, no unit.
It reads 99
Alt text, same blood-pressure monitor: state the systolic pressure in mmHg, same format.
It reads 130
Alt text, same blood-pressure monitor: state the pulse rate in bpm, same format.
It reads 104
